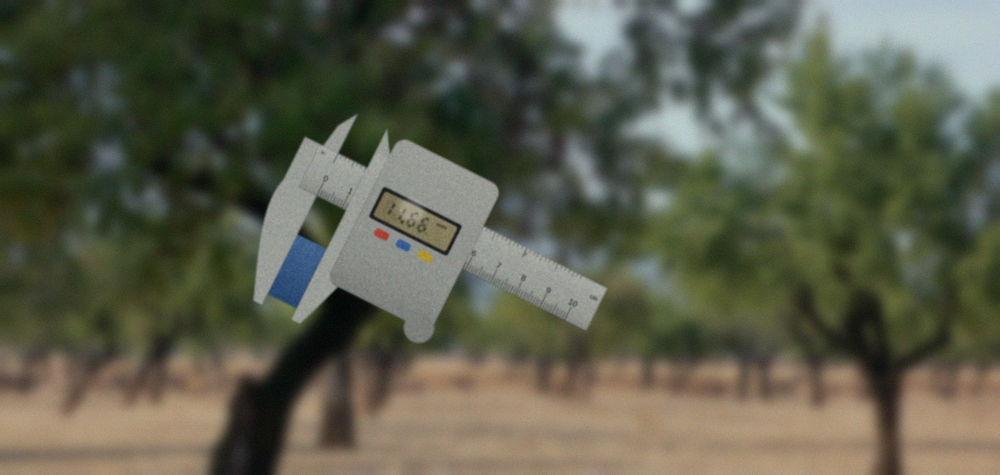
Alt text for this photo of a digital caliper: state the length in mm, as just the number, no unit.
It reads 11.66
